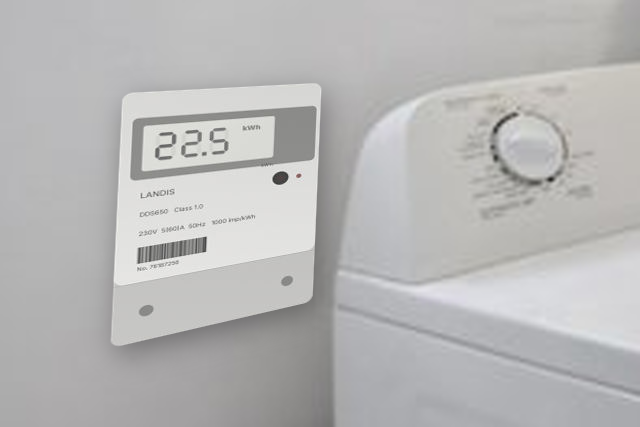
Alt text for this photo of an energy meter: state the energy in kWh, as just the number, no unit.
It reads 22.5
